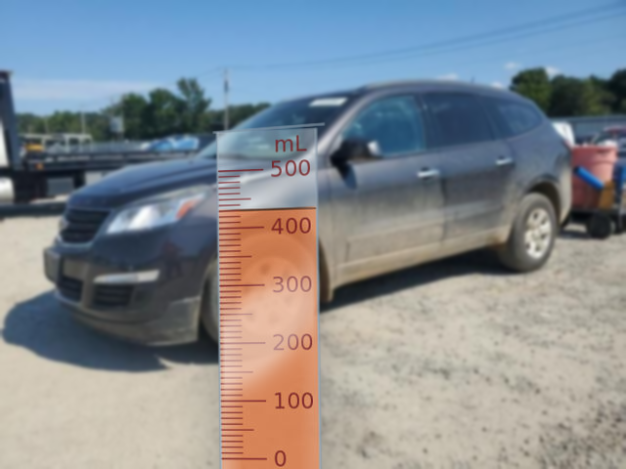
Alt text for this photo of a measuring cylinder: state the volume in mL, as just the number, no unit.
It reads 430
